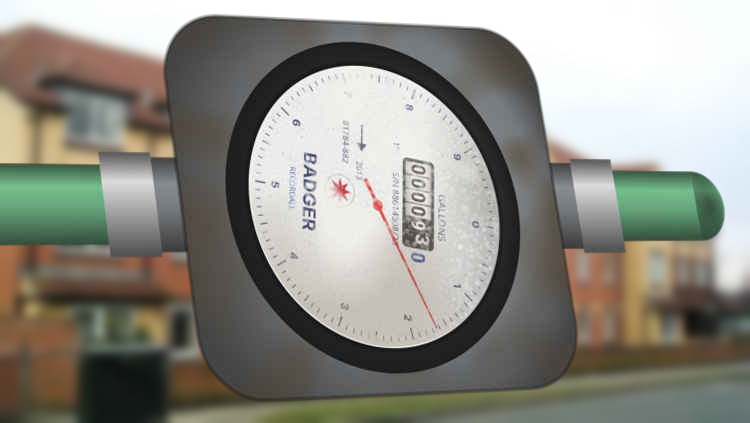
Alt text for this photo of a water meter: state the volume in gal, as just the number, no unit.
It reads 931.6
